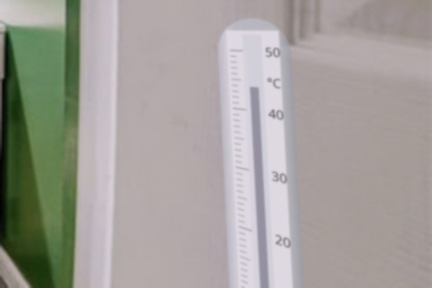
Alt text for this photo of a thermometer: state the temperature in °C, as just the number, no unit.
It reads 44
